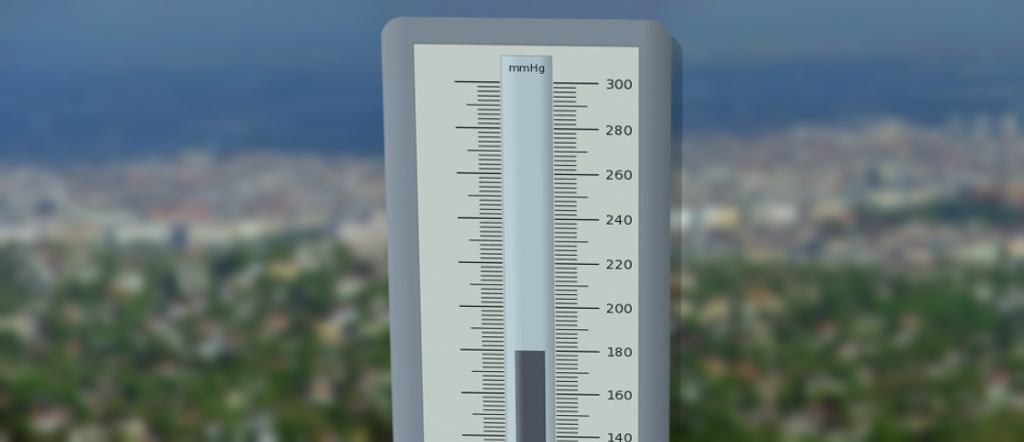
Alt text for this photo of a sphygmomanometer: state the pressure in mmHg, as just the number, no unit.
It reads 180
